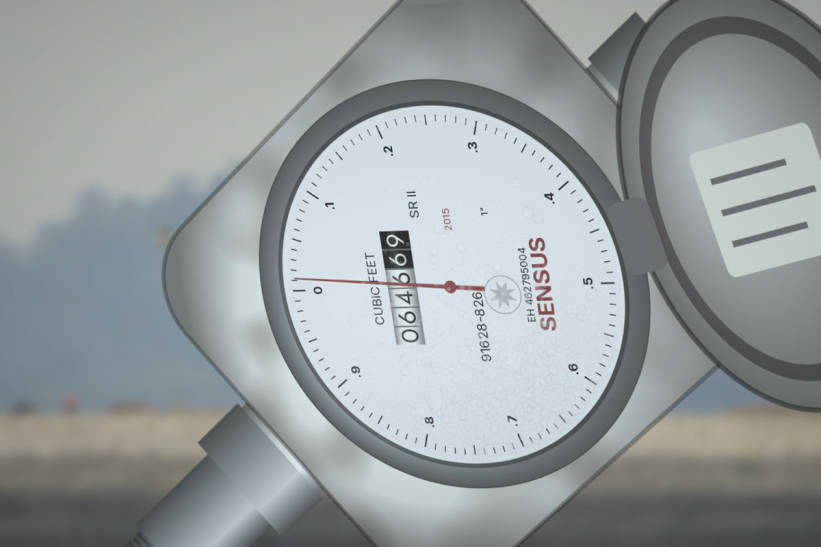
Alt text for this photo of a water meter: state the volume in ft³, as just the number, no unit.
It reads 64669.01
